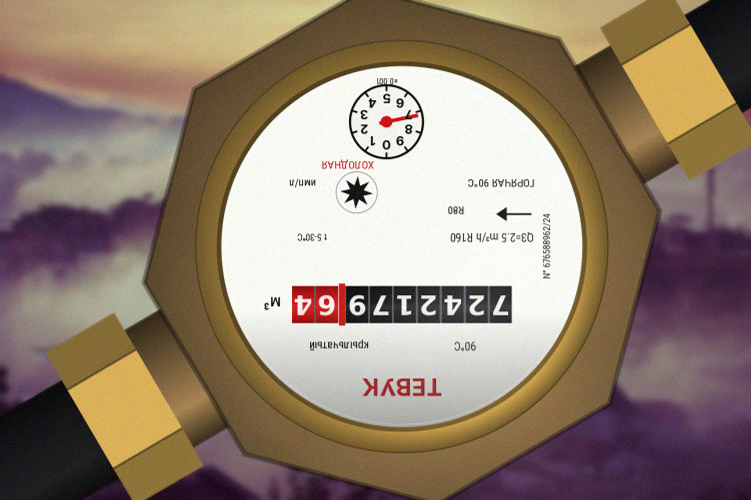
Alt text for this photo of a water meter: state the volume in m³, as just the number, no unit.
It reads 7242179.647
